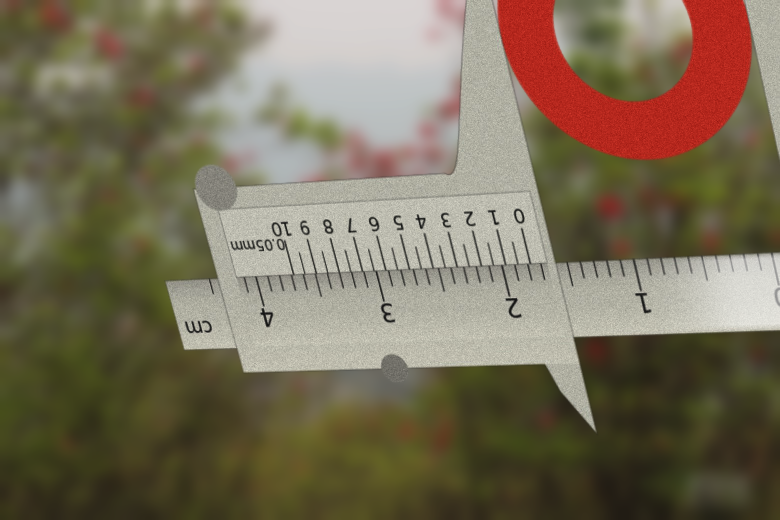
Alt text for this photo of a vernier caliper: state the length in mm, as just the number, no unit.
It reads 17.8
